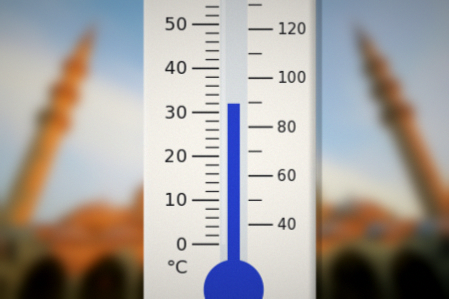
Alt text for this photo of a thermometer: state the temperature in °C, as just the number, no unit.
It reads 32
